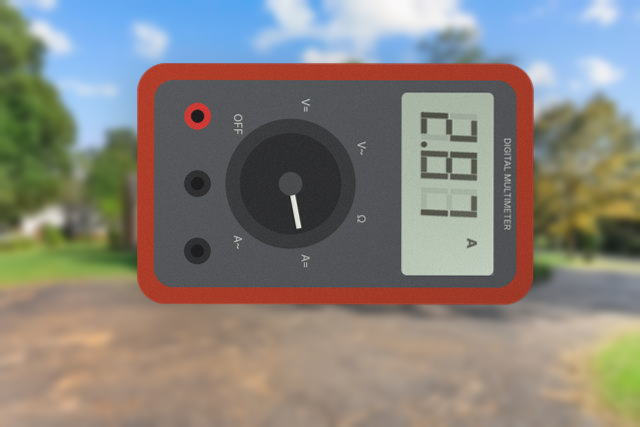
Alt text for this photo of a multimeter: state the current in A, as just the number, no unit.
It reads 2.87
